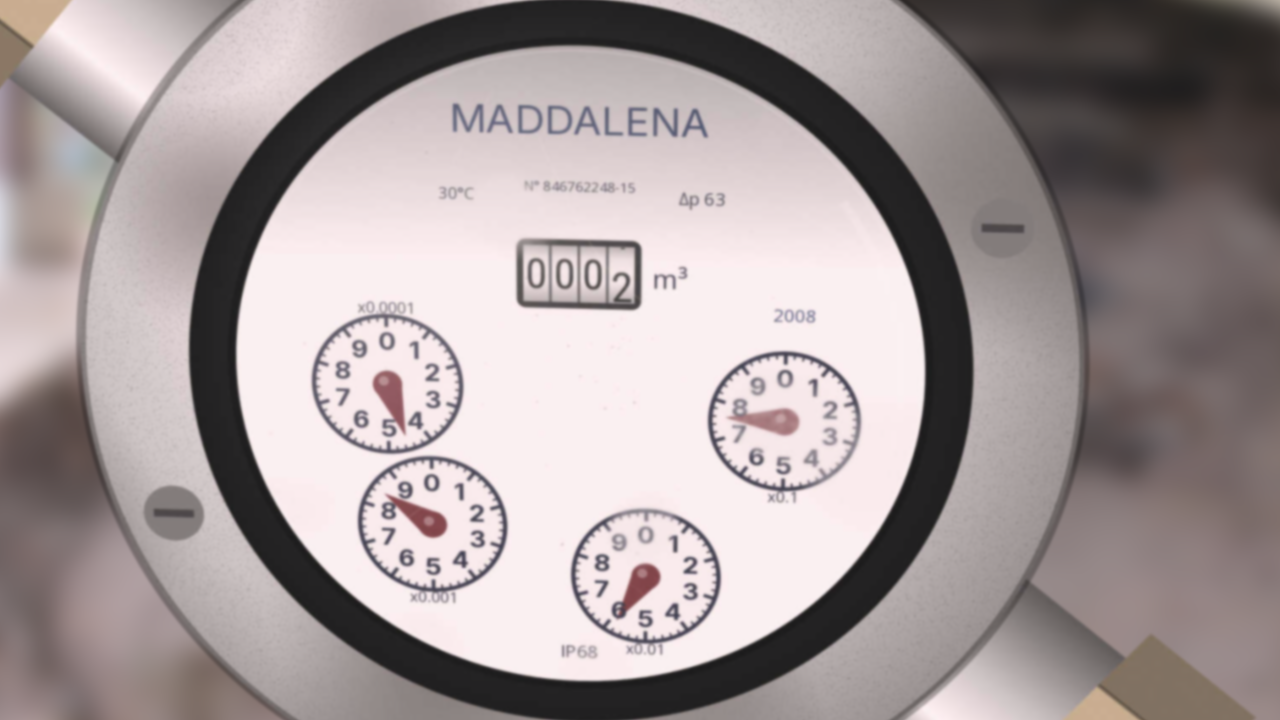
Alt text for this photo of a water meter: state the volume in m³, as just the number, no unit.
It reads 1.7584
